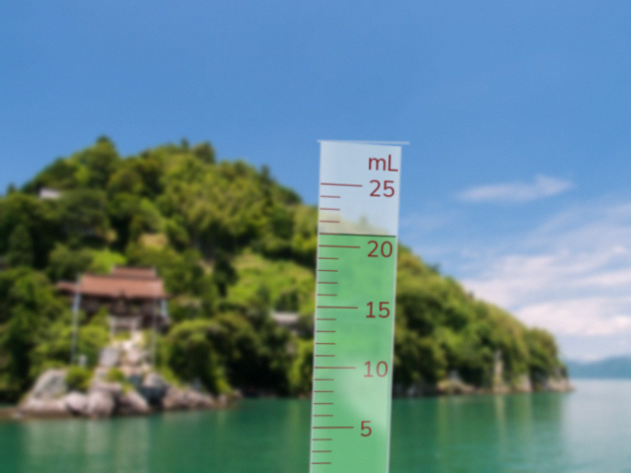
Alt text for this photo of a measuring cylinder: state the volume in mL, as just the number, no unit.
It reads 21
